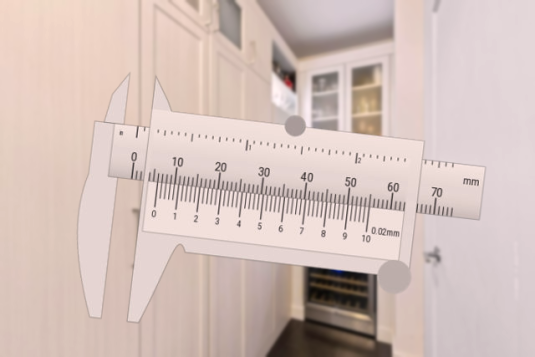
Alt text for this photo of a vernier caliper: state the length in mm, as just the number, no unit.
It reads 6.0
